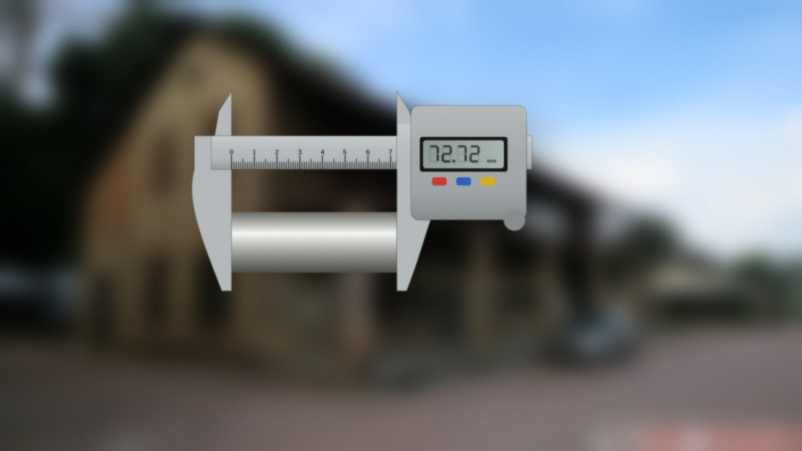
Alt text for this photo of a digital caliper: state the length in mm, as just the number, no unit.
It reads 72.72
